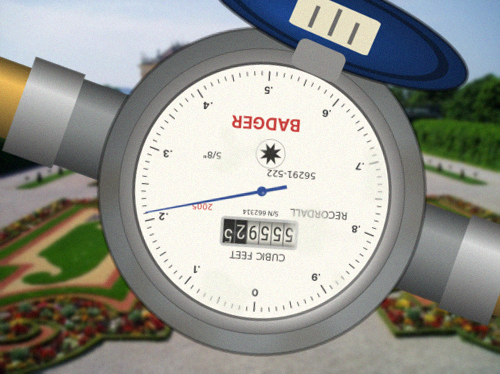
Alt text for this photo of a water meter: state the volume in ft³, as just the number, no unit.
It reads 555925.21
